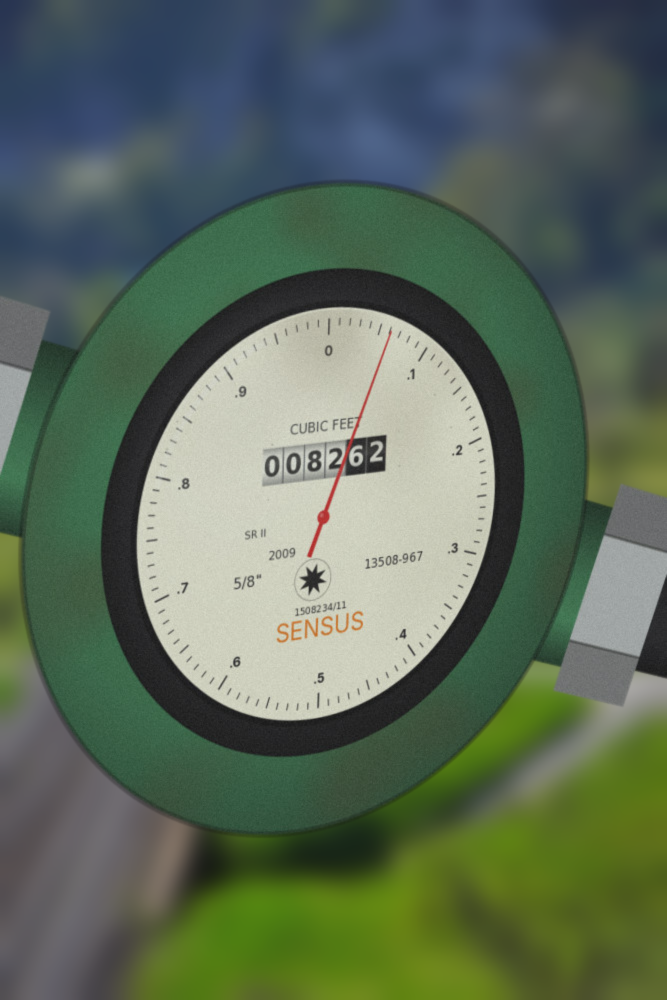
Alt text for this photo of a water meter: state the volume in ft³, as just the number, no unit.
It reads 8262.06
